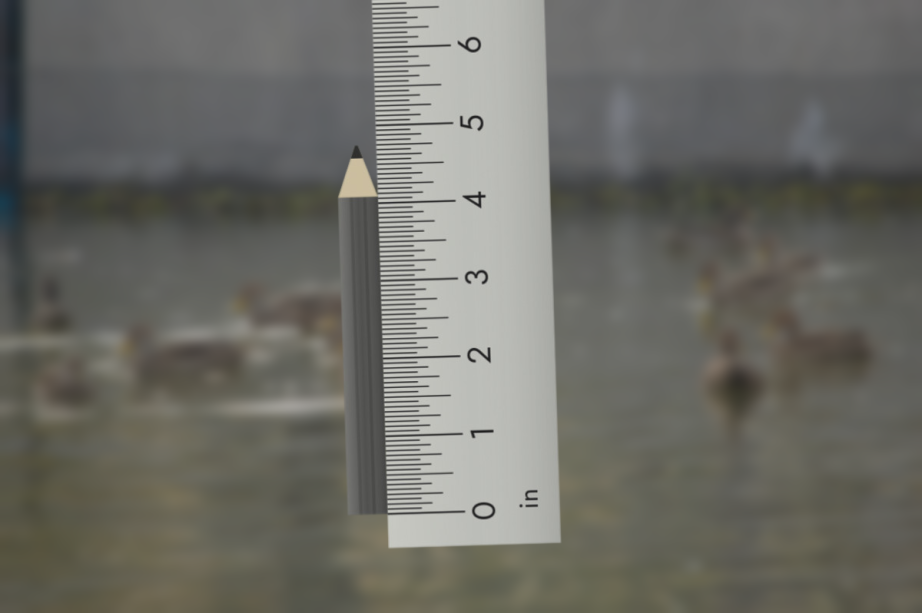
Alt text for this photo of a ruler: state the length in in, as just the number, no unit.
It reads 4.75
